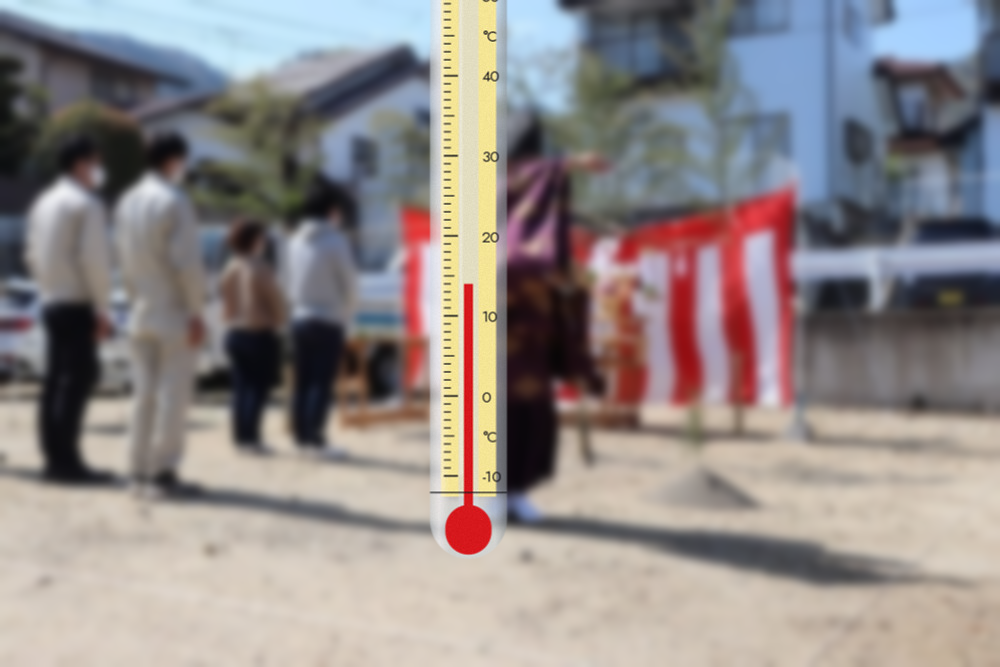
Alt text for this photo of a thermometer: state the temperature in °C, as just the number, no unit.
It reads 14
